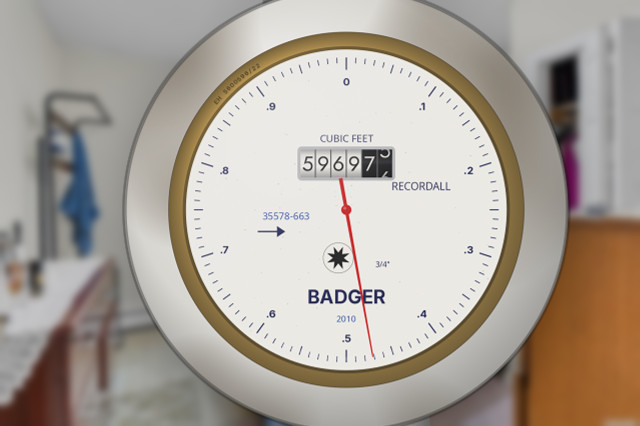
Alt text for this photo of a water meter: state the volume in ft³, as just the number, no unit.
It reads 596975.47
